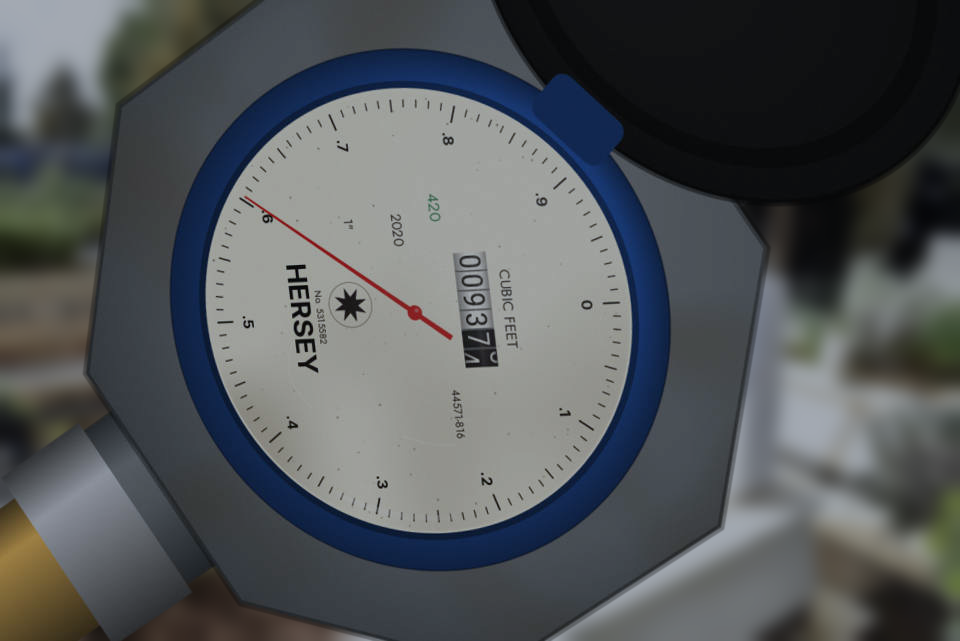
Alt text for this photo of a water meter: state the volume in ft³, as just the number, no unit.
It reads 9373.60
